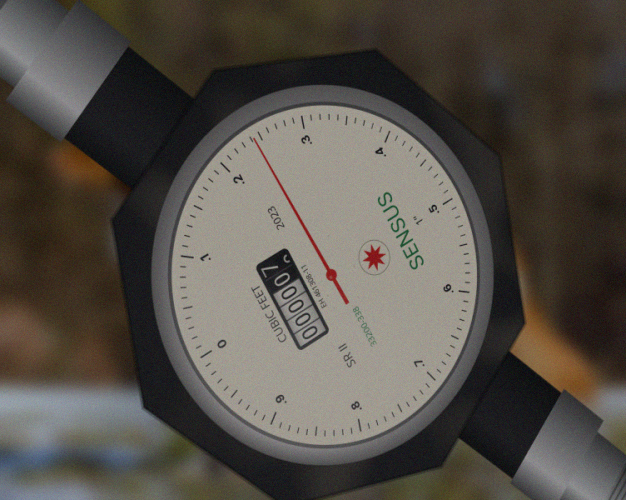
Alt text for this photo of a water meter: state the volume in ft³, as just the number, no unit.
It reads 7.24
